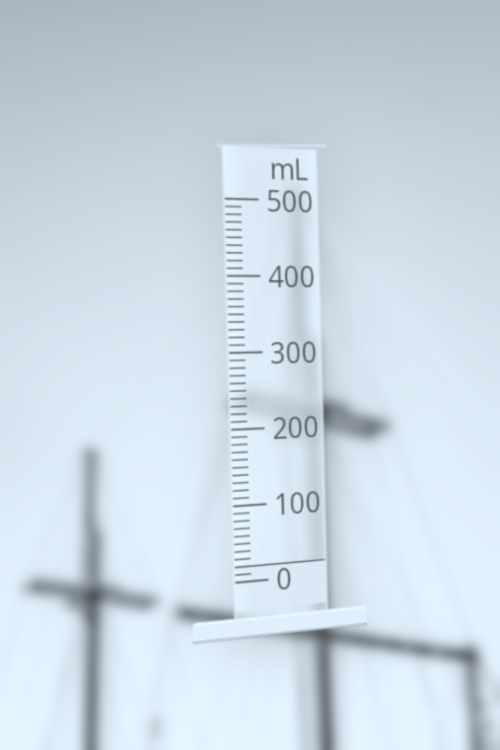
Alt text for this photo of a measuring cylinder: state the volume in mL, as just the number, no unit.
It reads 20
